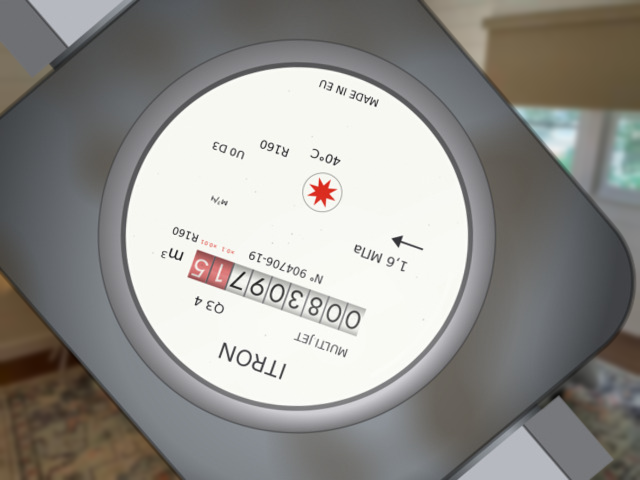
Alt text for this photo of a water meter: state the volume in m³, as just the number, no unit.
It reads 83097.15
